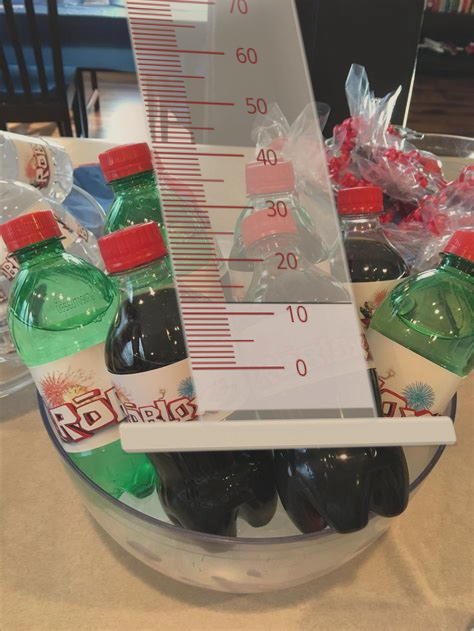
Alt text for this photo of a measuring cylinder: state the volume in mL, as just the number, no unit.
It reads 12
